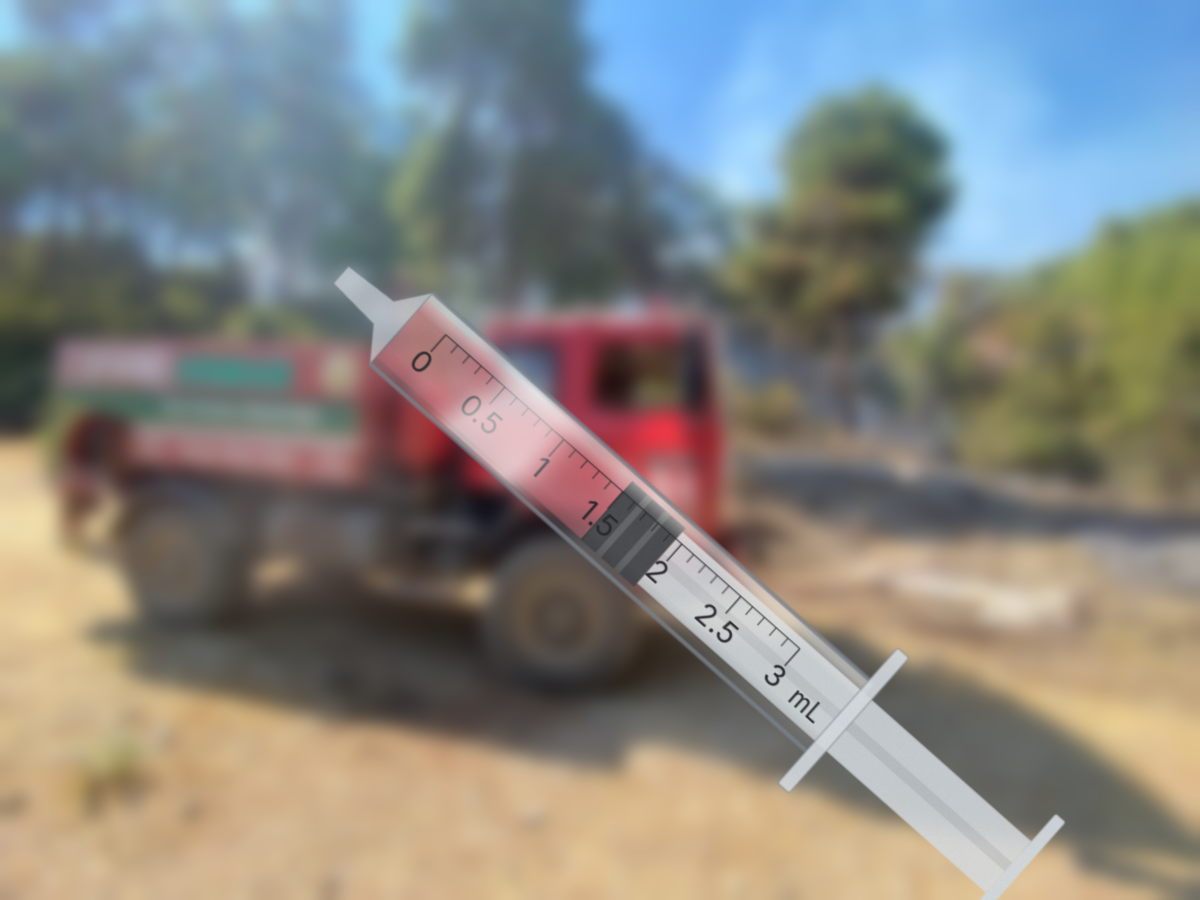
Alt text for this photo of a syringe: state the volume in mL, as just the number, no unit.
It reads 1.5
